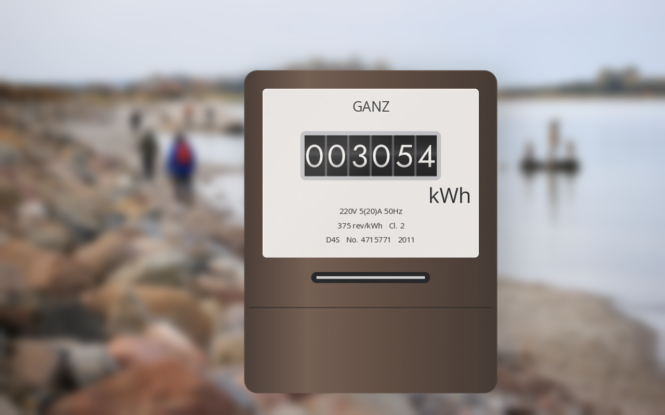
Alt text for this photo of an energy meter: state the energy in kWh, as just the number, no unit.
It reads 3054
